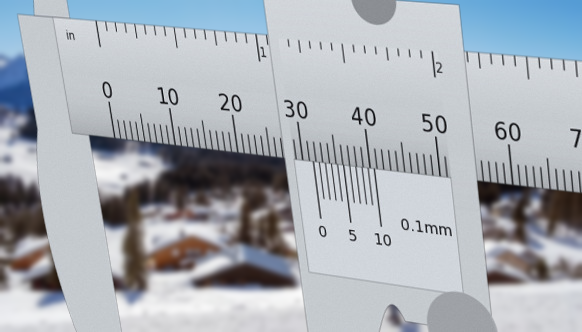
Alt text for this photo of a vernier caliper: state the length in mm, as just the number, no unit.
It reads 31.6
